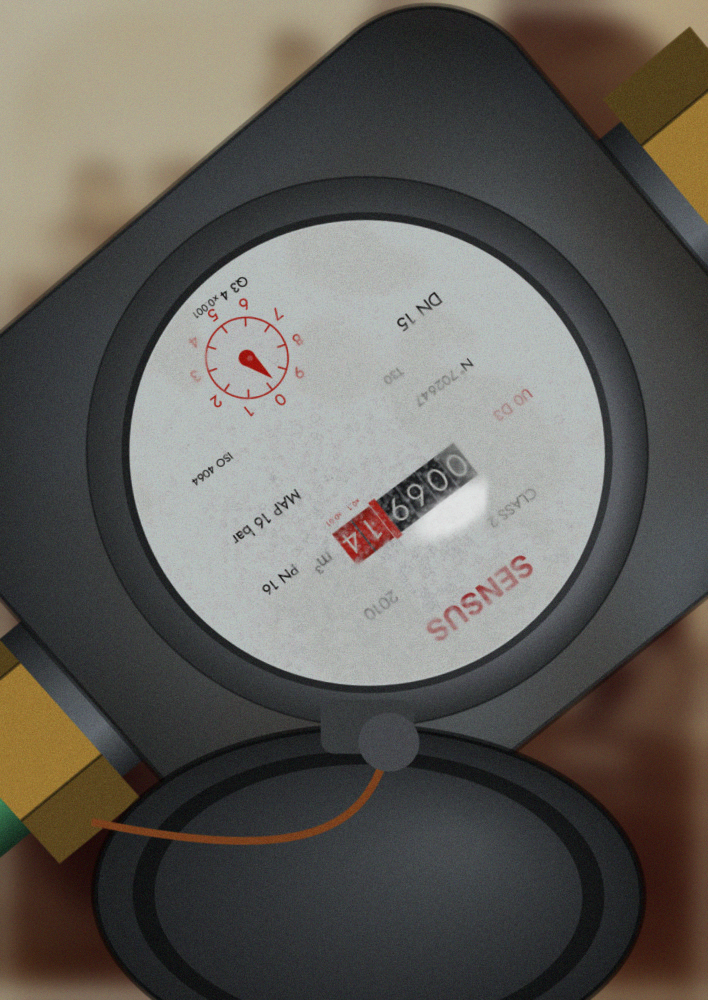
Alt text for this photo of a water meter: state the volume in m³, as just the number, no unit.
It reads 69.139
